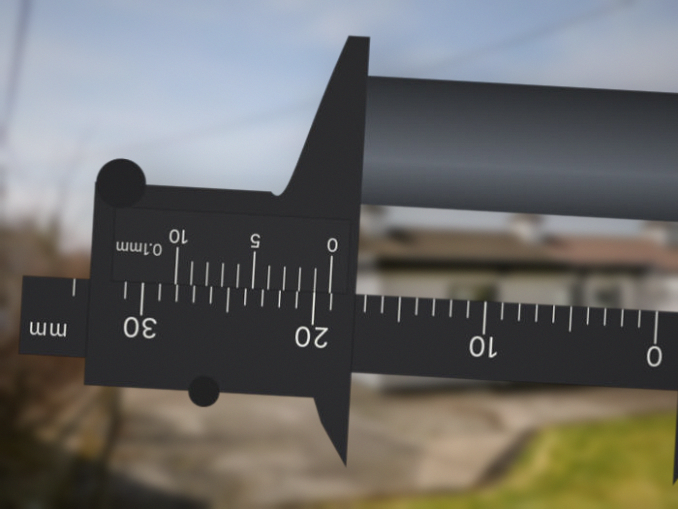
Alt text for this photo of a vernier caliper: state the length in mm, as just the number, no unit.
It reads 19.1
